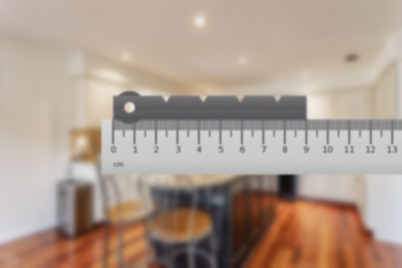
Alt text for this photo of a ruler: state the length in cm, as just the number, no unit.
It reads 9
